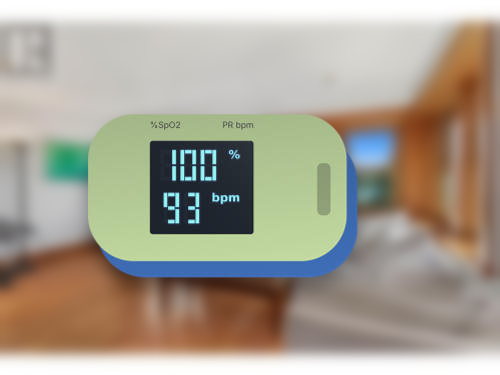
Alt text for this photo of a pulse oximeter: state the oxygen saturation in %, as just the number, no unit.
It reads 100
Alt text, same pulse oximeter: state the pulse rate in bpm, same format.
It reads 93
